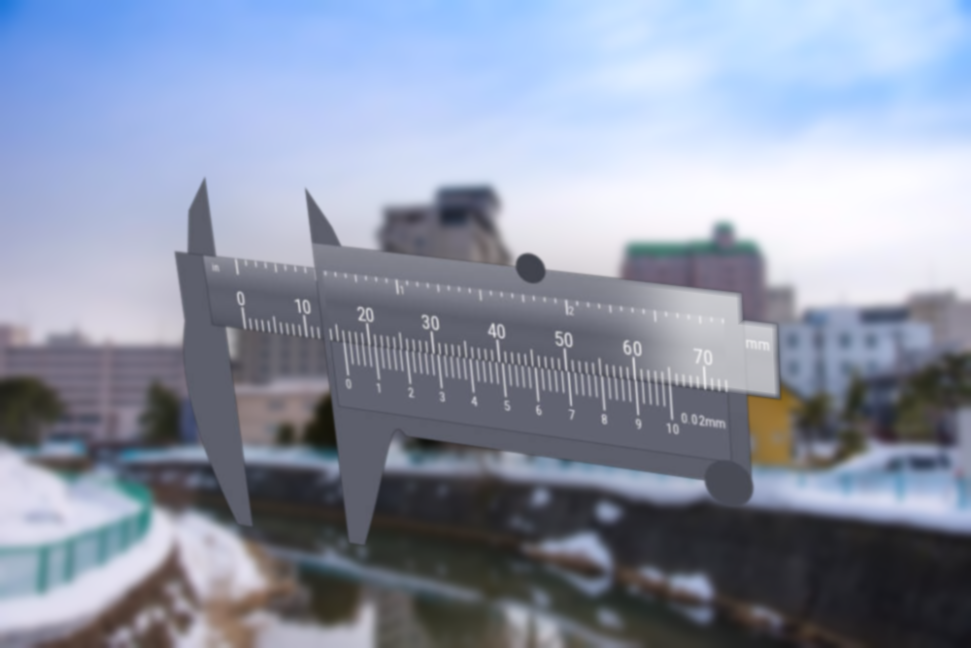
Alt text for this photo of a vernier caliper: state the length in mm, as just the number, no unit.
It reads 16.0
